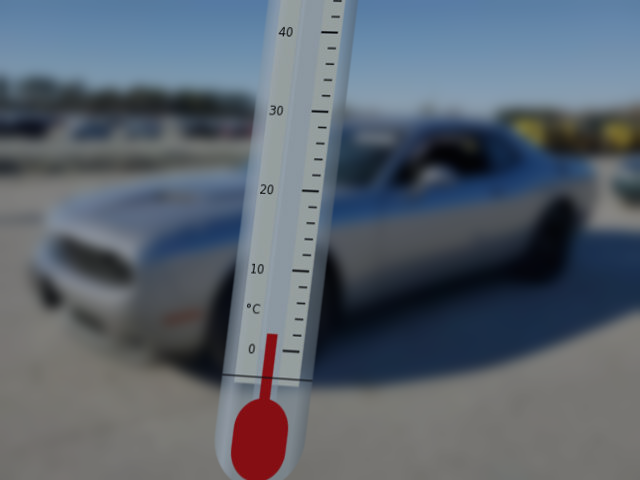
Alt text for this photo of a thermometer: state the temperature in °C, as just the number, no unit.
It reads 2
